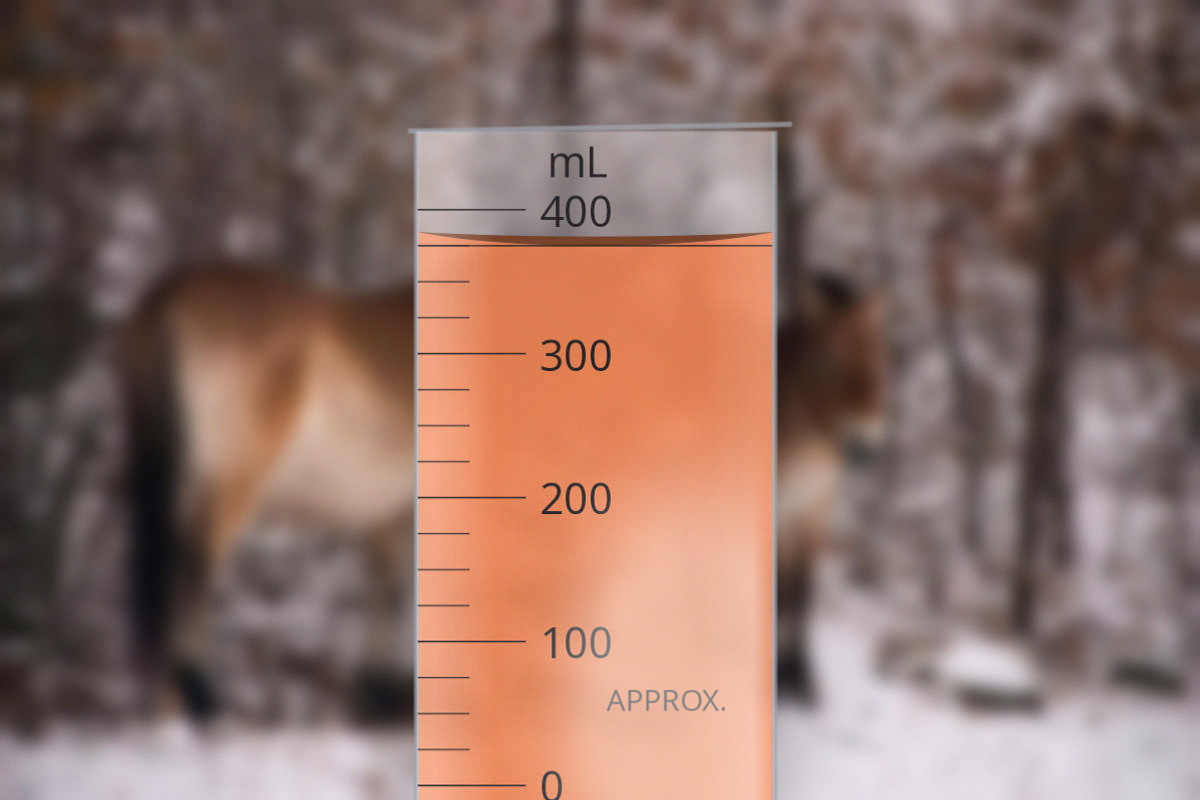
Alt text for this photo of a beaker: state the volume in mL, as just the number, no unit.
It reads 375
